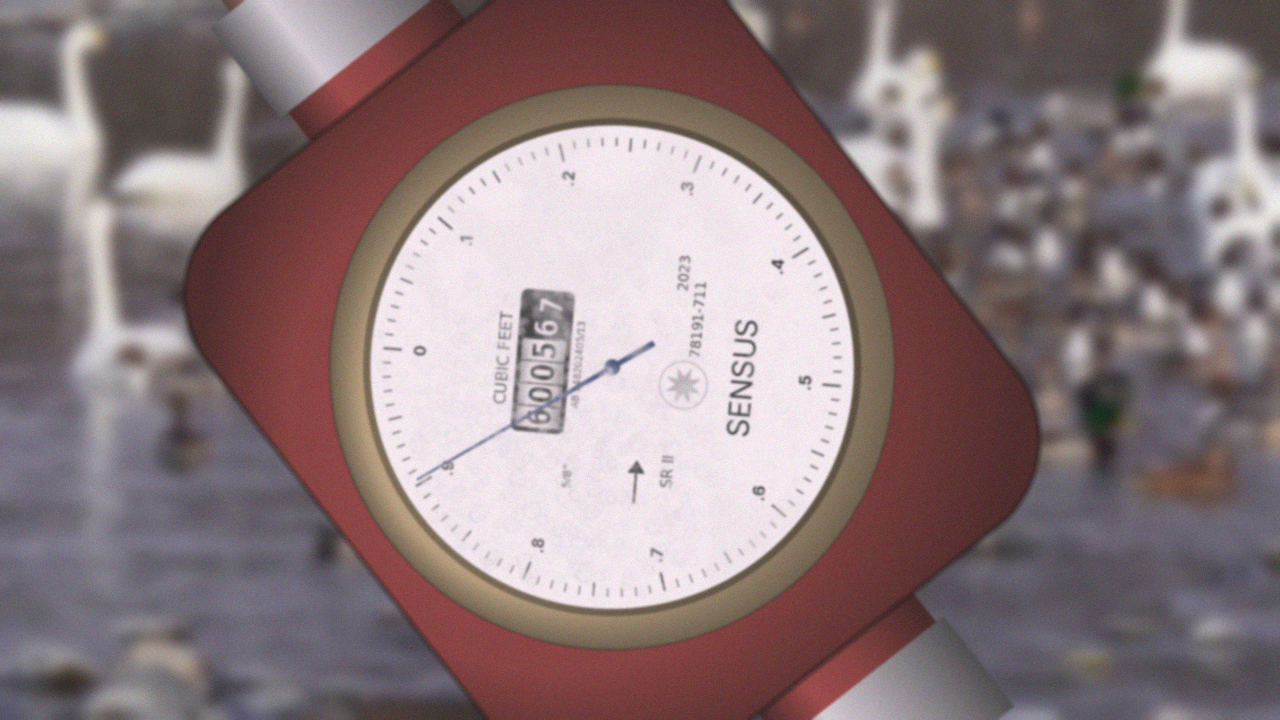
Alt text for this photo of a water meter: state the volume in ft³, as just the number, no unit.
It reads 600566.90
